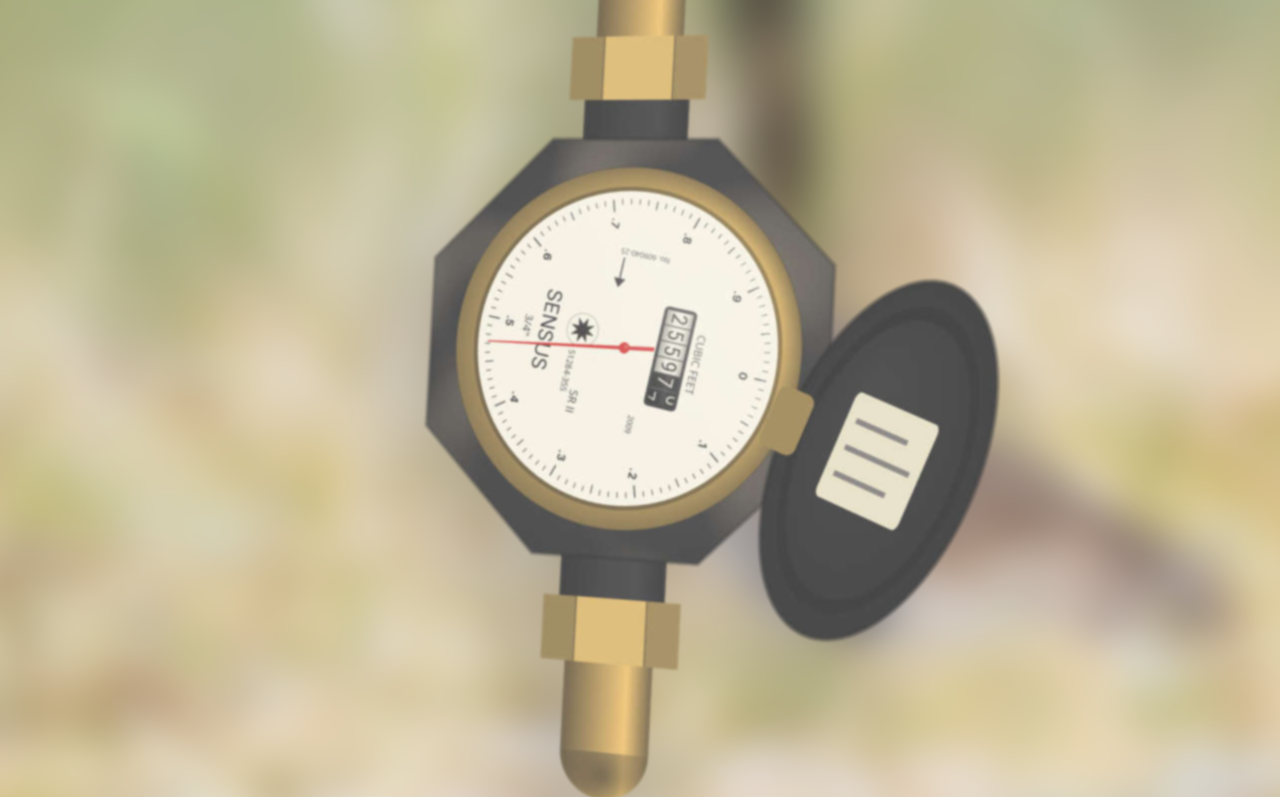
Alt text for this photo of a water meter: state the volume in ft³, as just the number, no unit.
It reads 255976.47
